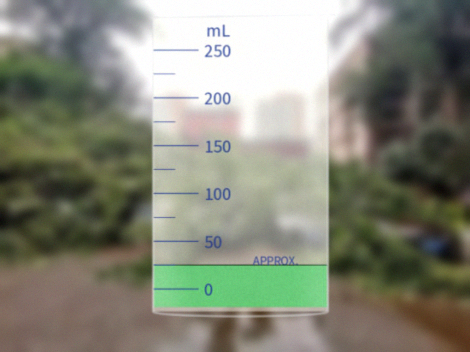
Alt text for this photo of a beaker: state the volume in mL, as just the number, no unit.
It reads 25
